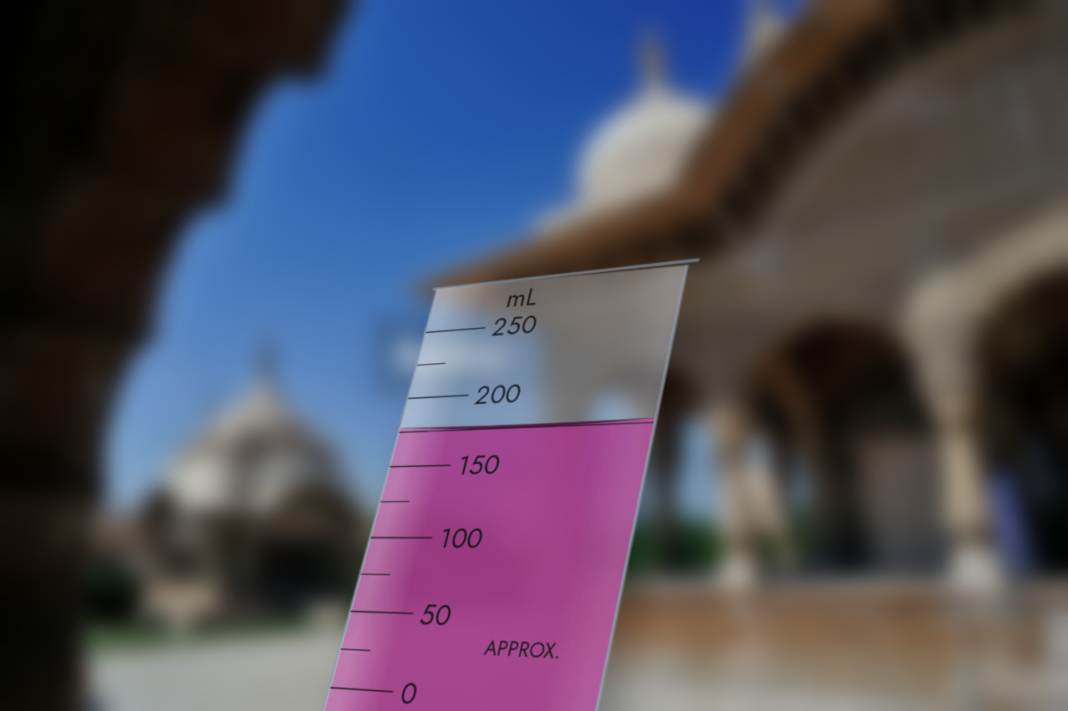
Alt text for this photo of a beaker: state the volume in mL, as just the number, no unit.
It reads 175
